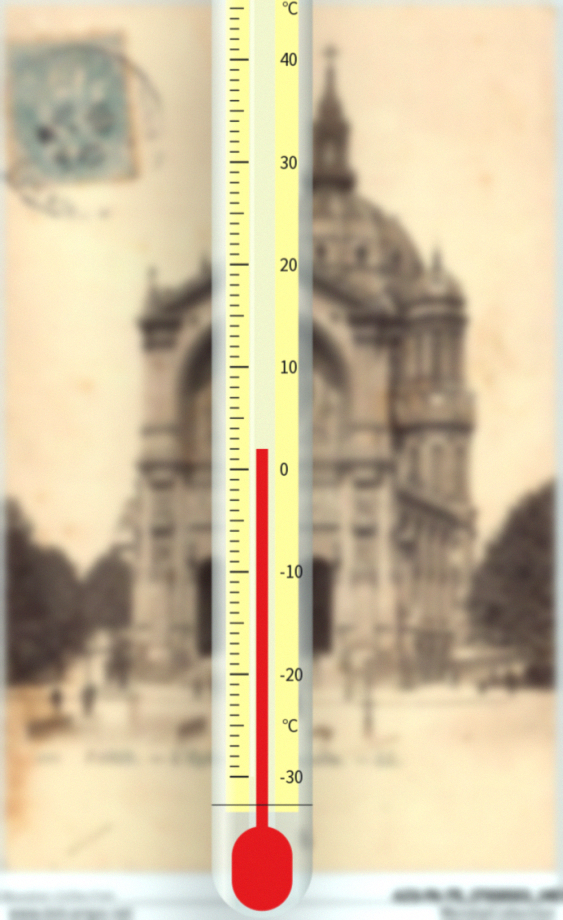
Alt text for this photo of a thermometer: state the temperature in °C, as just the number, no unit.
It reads 2
